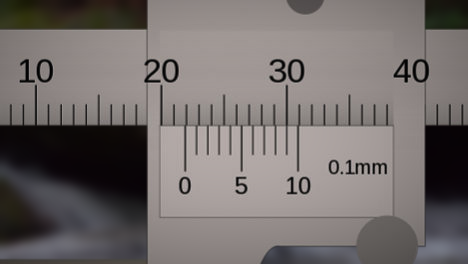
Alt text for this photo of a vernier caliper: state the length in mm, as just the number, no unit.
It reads 21.9
